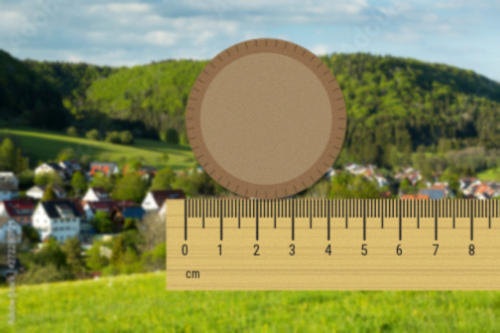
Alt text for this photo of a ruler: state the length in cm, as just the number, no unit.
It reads 4.5
